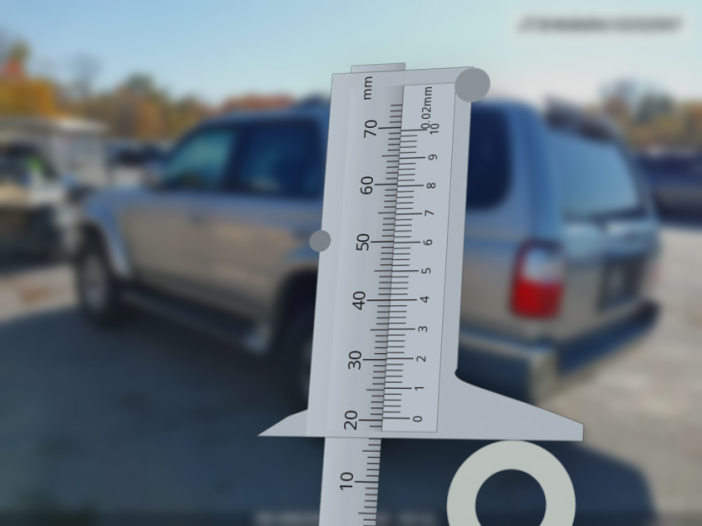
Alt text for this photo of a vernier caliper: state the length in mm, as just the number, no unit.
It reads 20.4
